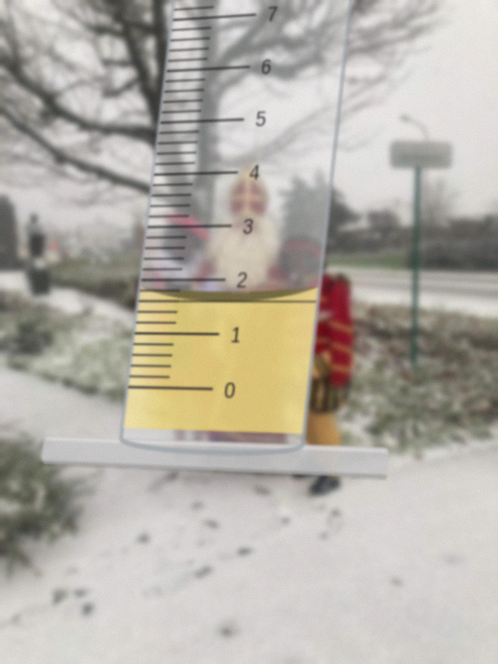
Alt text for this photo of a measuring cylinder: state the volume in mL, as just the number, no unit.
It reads 1.6
